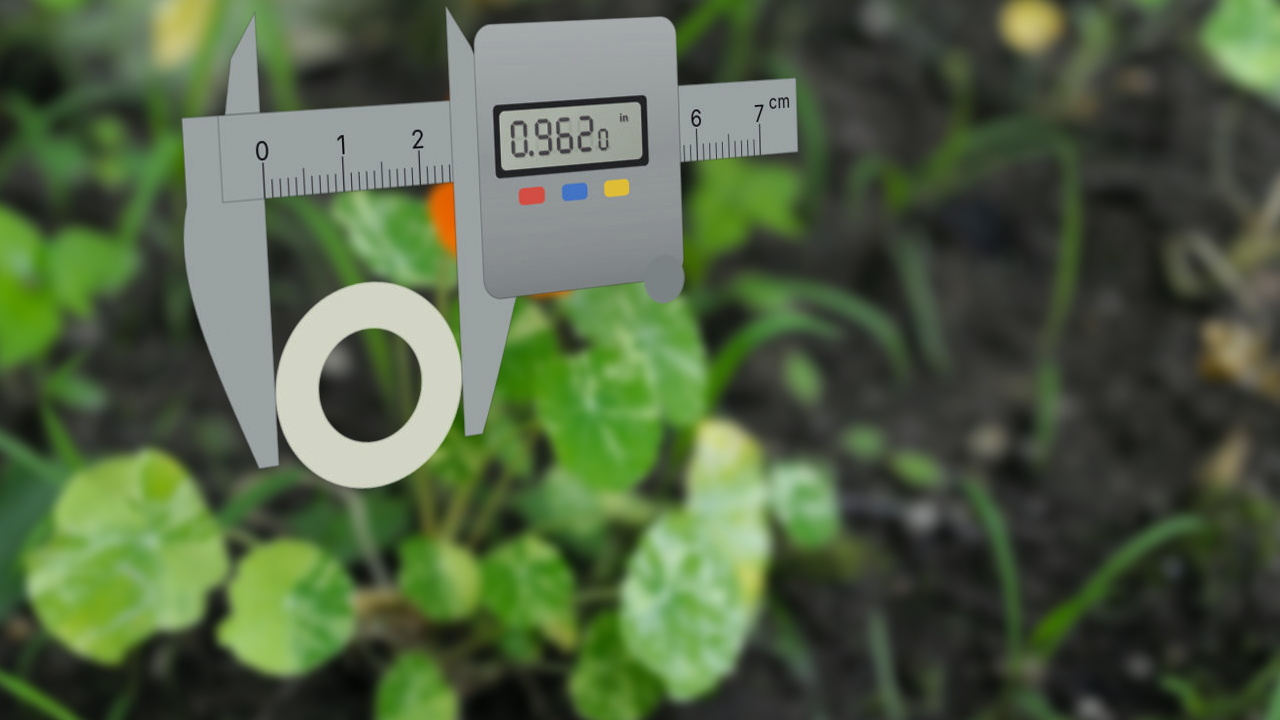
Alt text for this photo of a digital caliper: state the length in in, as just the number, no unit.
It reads 0.9620
